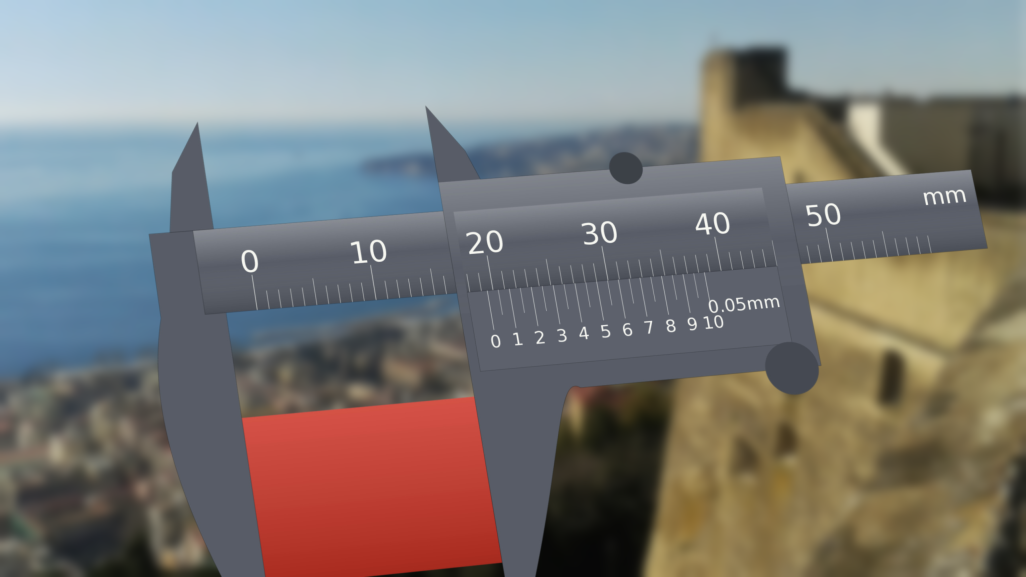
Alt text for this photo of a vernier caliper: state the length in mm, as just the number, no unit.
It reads 19.5
